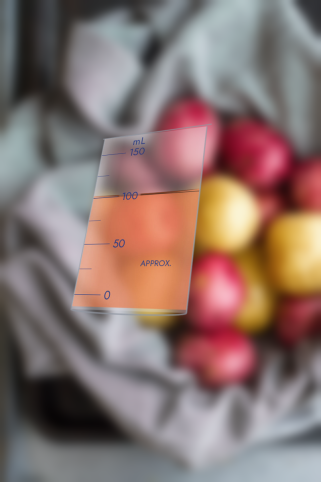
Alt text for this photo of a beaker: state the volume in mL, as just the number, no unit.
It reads 100
